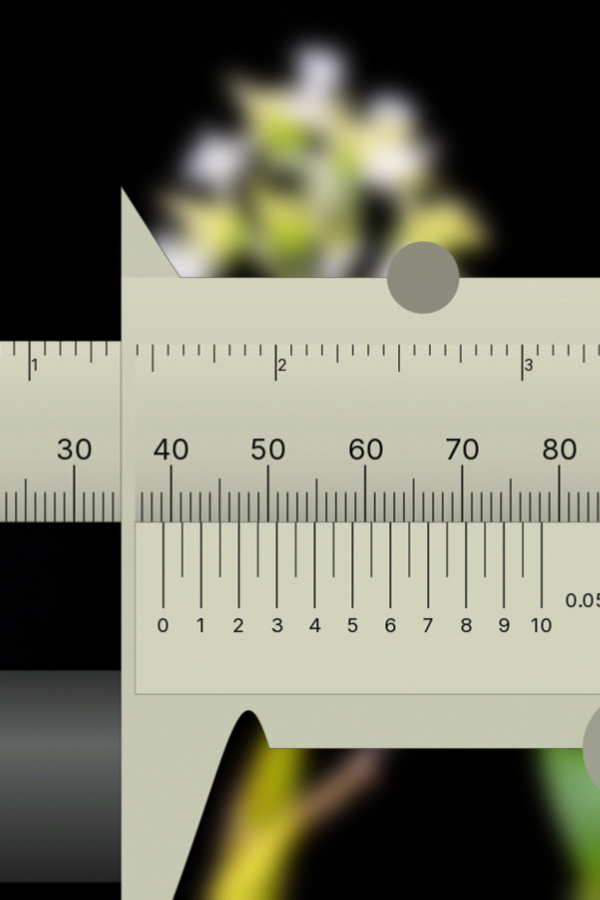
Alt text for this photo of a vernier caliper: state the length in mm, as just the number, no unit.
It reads 39.2
